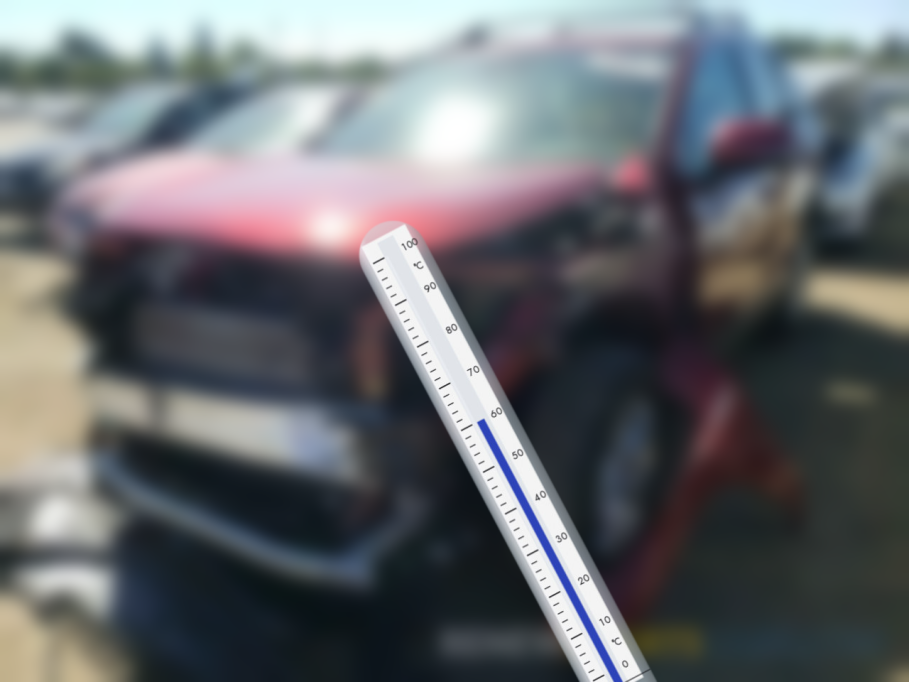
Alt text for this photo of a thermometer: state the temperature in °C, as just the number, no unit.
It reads 60
